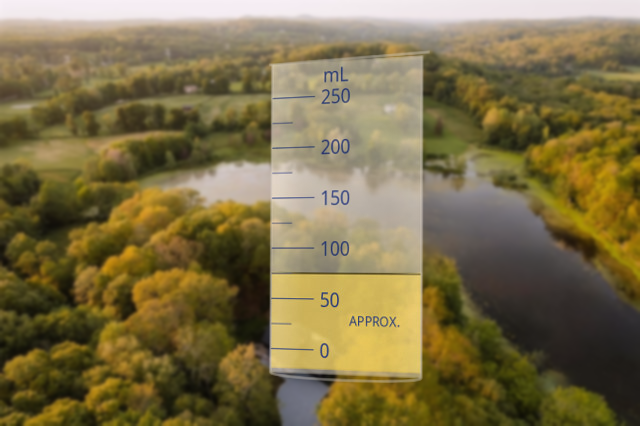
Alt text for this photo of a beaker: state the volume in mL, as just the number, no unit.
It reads 75
